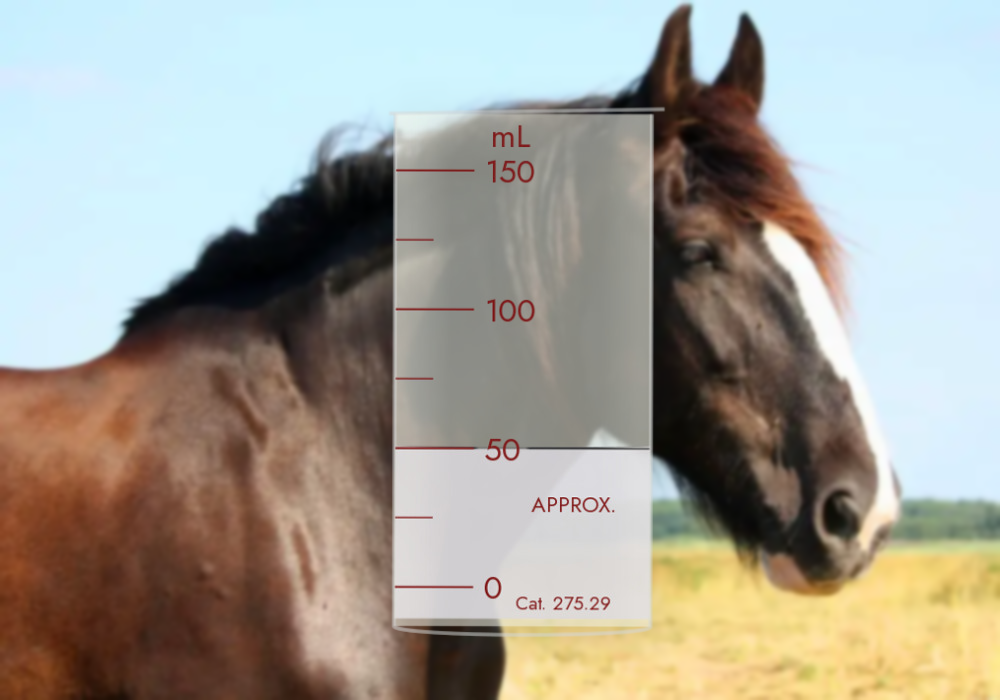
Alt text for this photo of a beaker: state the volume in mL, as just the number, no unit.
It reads 50
